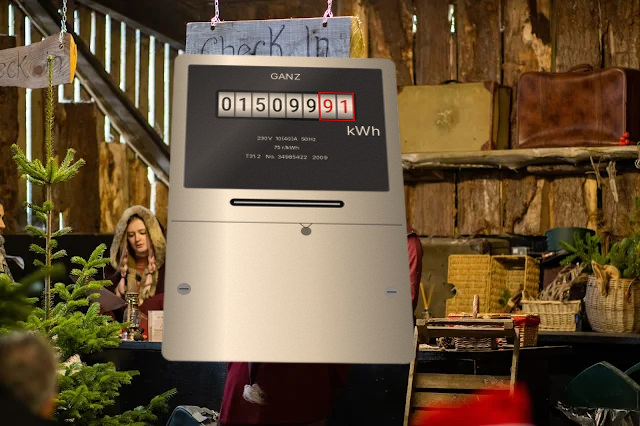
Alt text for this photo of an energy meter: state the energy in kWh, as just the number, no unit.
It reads 15099.91
